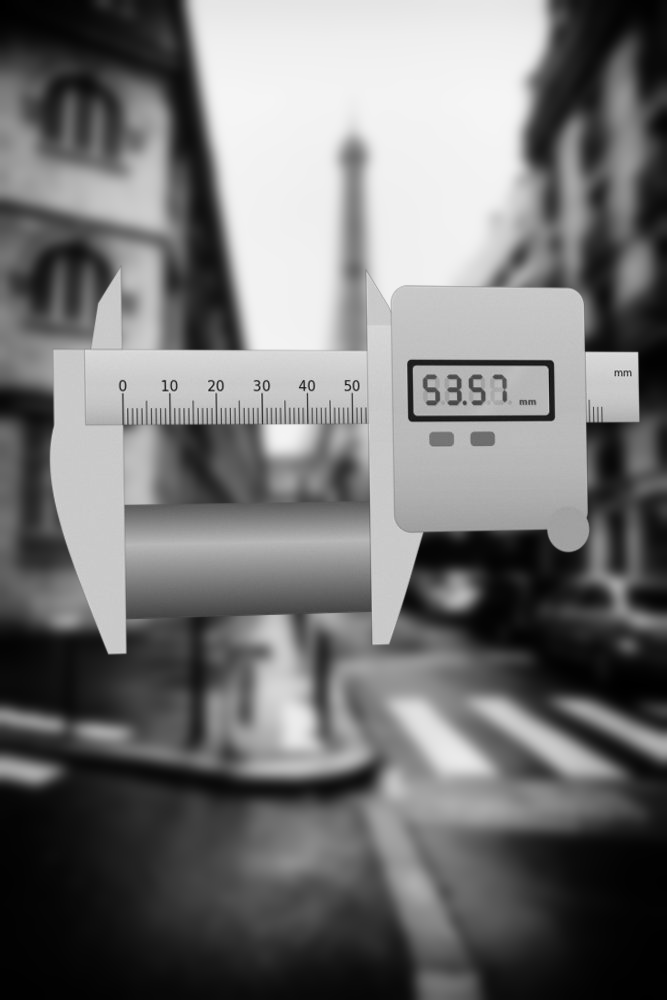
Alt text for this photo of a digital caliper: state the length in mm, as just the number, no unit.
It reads 53.57
